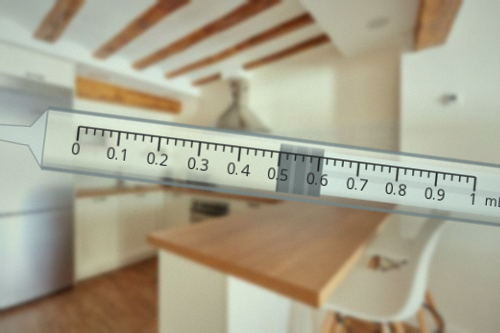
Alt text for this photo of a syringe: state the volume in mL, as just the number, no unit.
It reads 0.5
